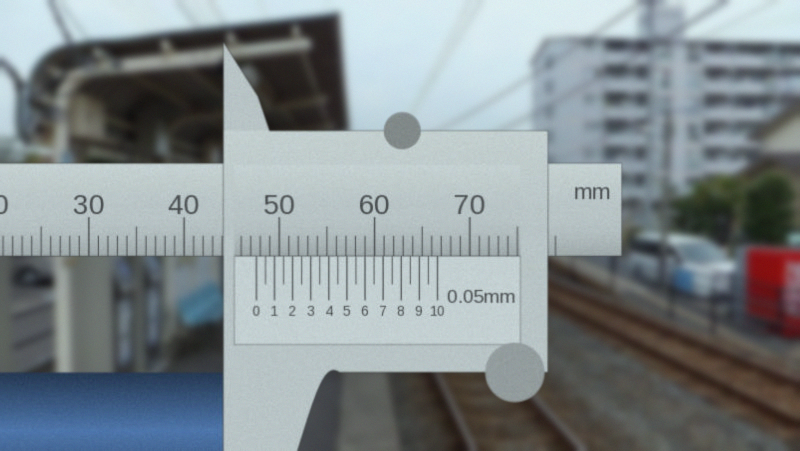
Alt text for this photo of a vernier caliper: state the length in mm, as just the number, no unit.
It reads 47.6
